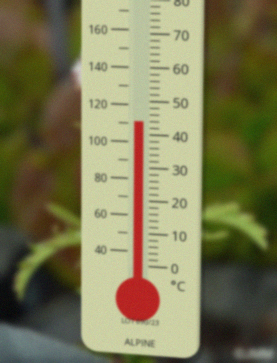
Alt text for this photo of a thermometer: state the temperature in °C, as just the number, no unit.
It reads 44
